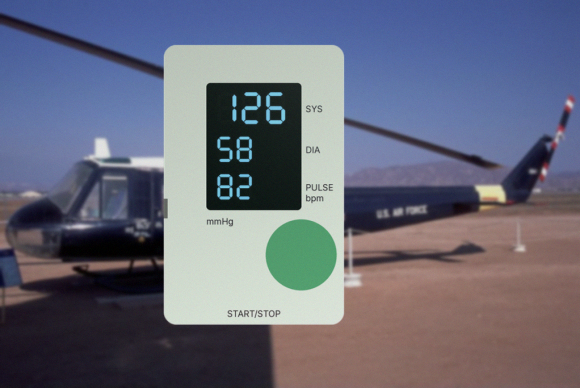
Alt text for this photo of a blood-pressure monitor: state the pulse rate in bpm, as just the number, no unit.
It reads 82
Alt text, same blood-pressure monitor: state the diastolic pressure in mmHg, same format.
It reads 58
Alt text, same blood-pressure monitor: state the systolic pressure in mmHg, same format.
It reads 126
